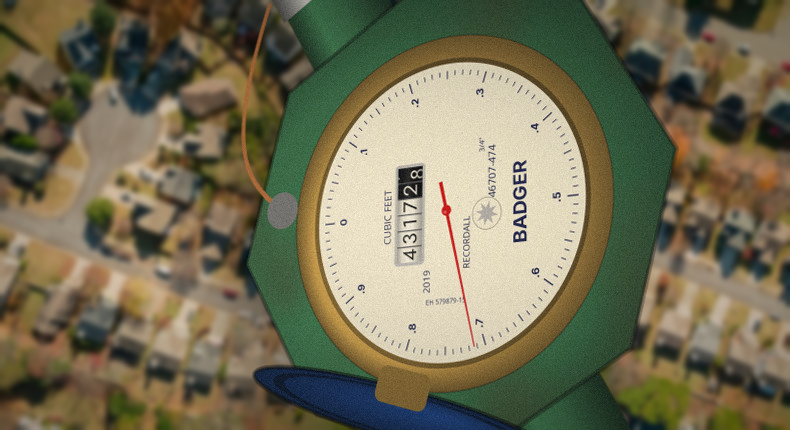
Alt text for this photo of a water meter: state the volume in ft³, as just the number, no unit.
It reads 431727.71
